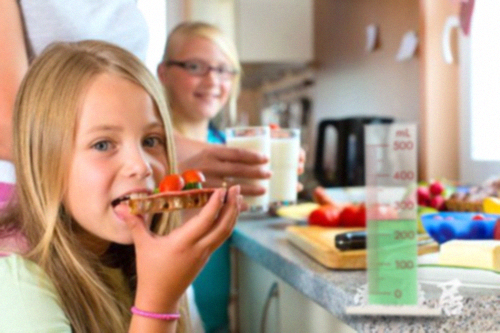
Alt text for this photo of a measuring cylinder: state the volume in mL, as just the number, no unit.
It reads 250
